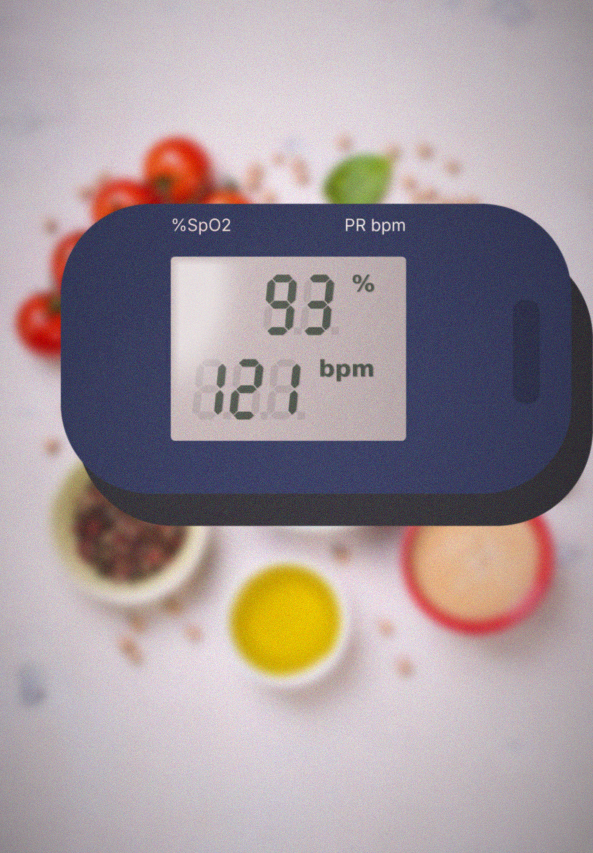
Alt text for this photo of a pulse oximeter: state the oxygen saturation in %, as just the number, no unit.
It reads 93
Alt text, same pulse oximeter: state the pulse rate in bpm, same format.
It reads 121
